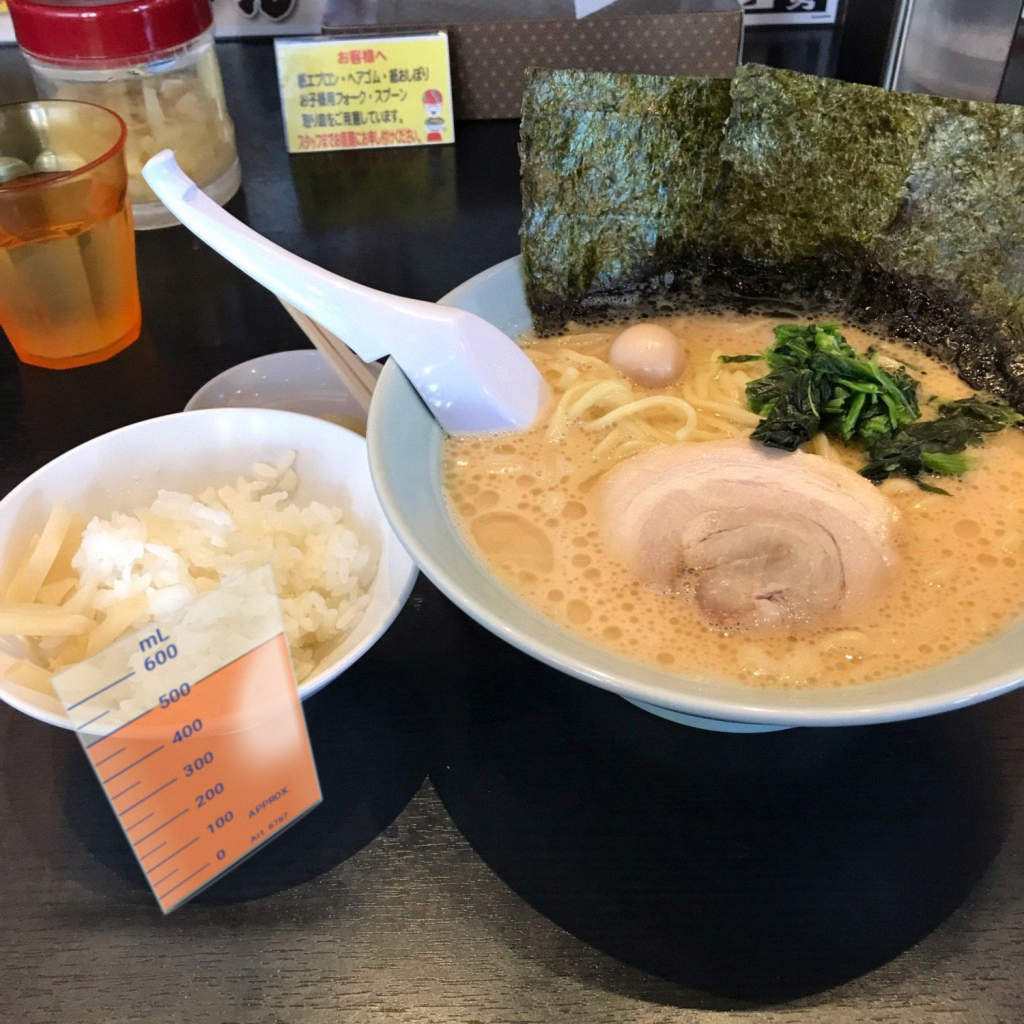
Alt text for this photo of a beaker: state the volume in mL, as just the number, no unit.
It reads 500
